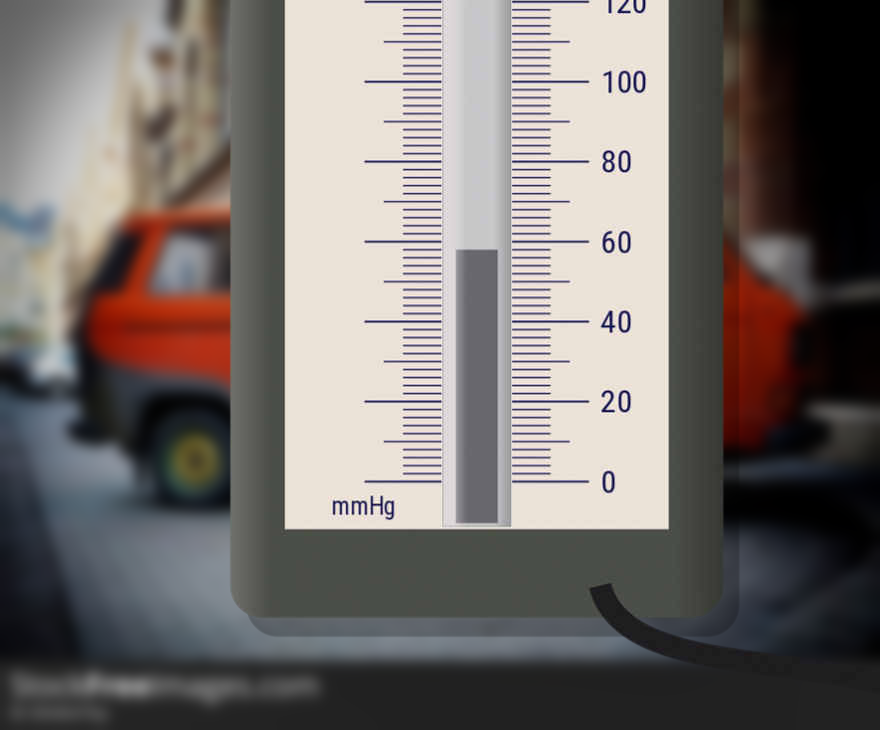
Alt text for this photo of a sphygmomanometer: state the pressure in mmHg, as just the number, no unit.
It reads 58
